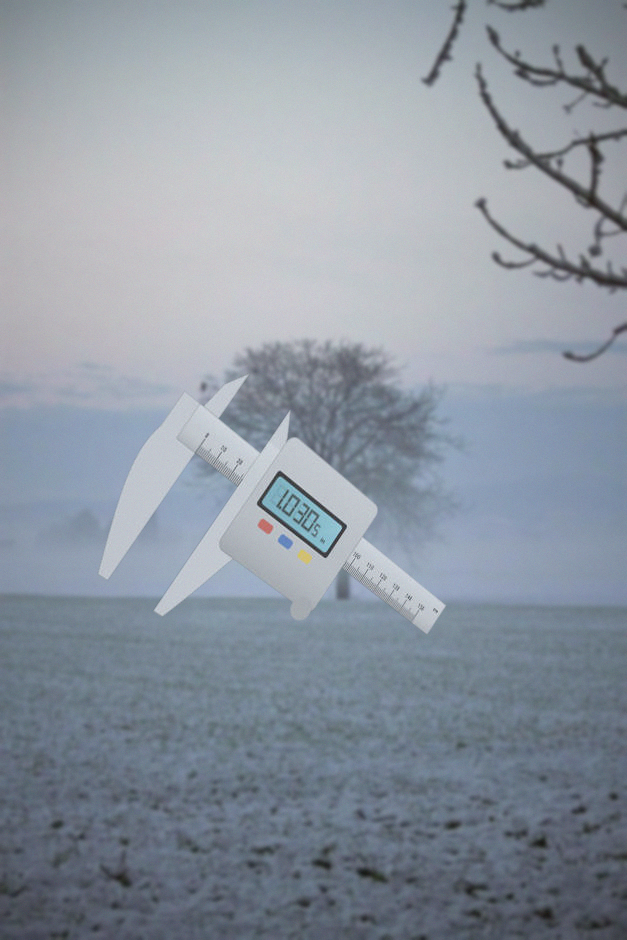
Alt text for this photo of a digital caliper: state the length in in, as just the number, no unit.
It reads 1.0305
